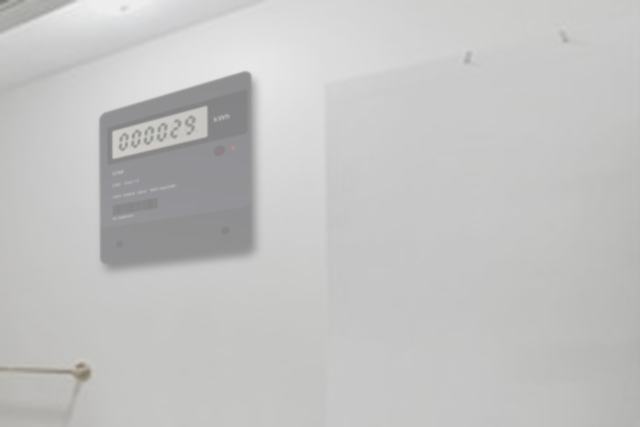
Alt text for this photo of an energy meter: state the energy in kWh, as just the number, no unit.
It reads 29
